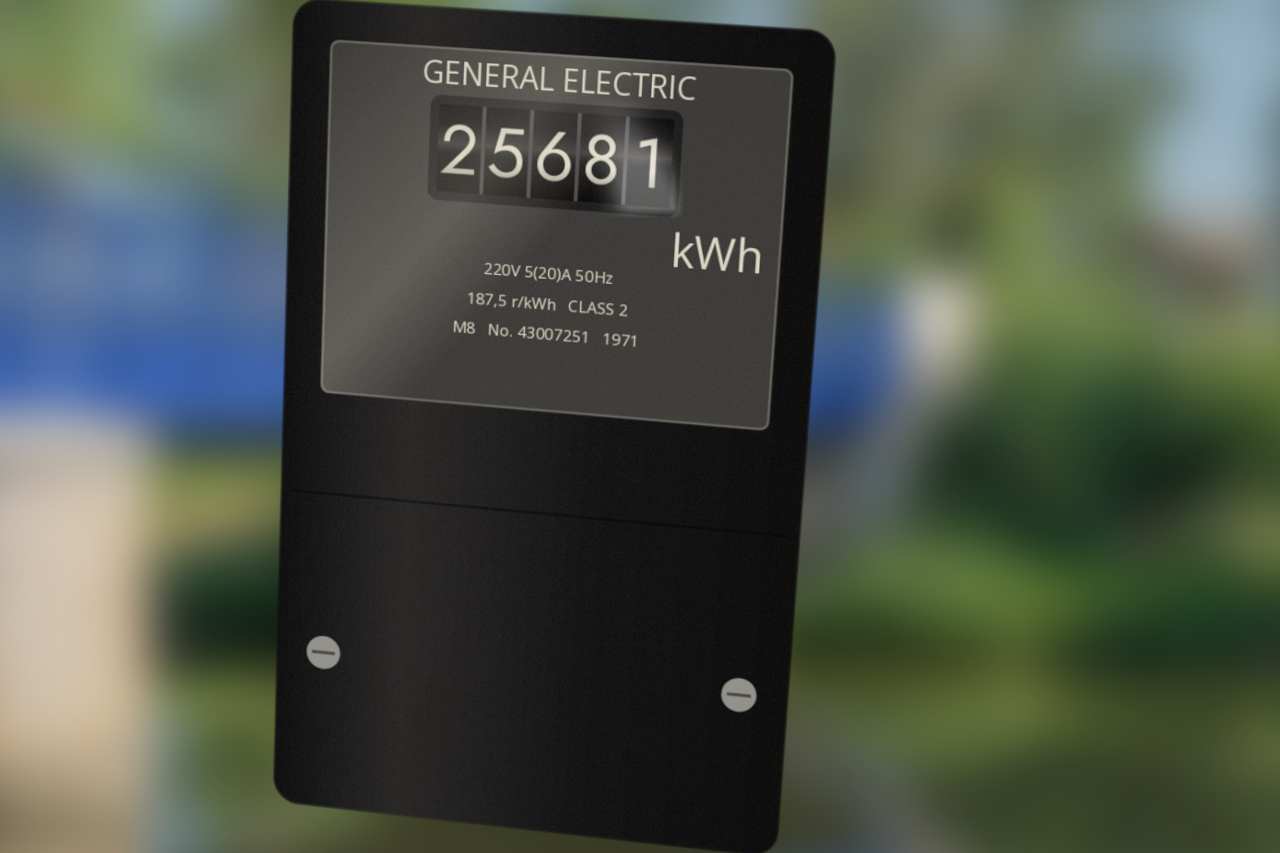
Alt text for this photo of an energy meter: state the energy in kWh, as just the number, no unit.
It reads 25681
